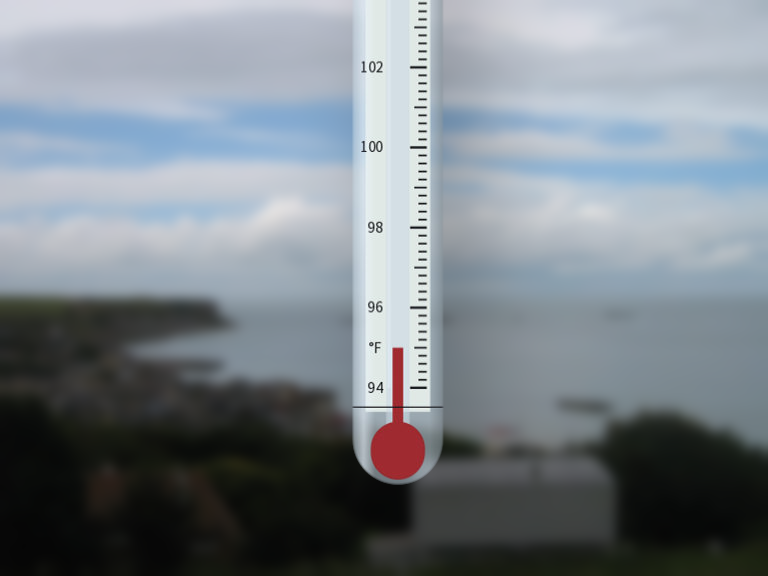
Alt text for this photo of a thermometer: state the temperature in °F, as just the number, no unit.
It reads 95
